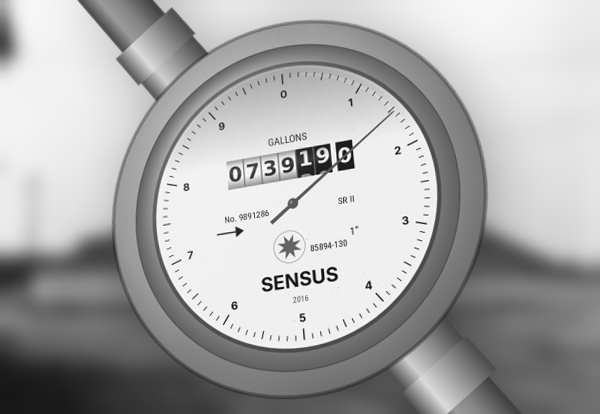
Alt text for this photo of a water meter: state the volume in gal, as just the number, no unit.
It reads 739191.5
